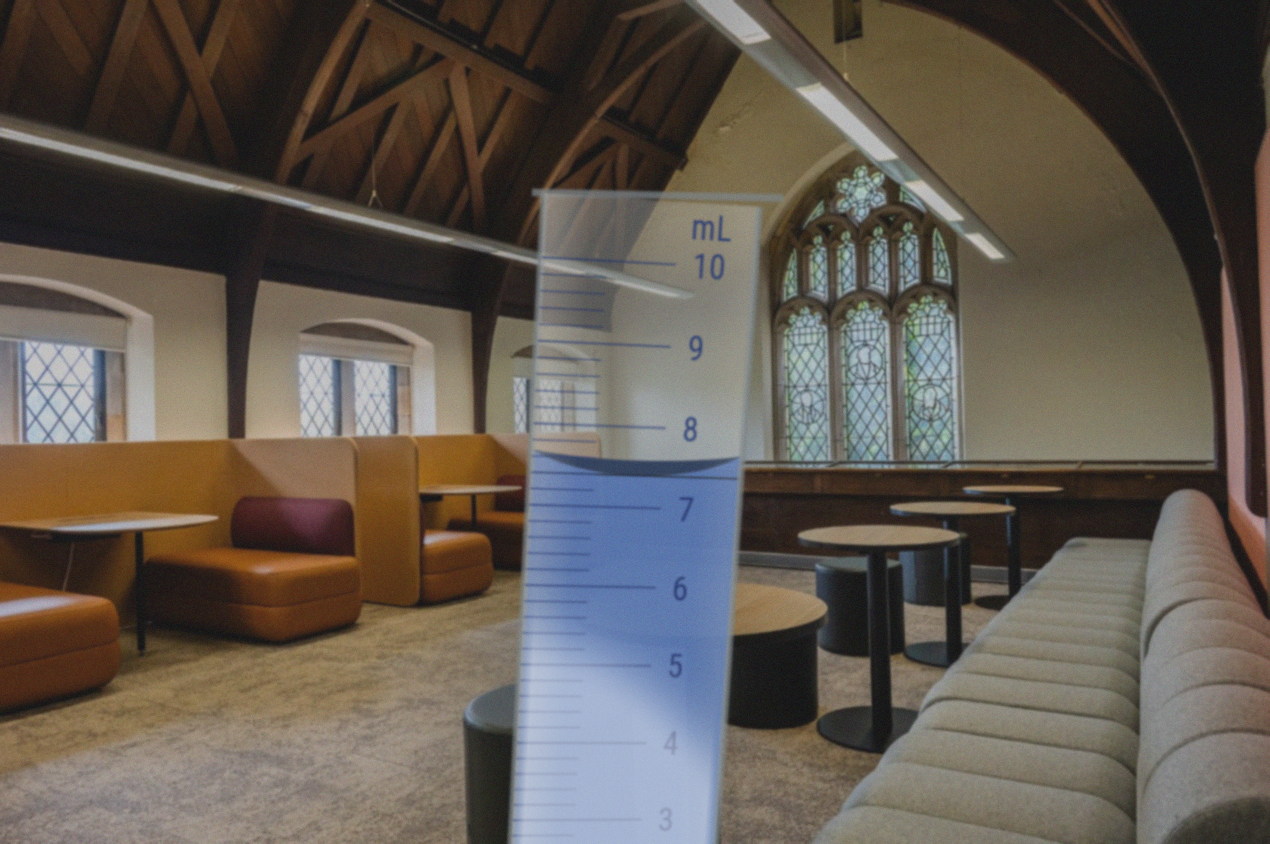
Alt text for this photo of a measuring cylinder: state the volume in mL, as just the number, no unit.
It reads 7.4
